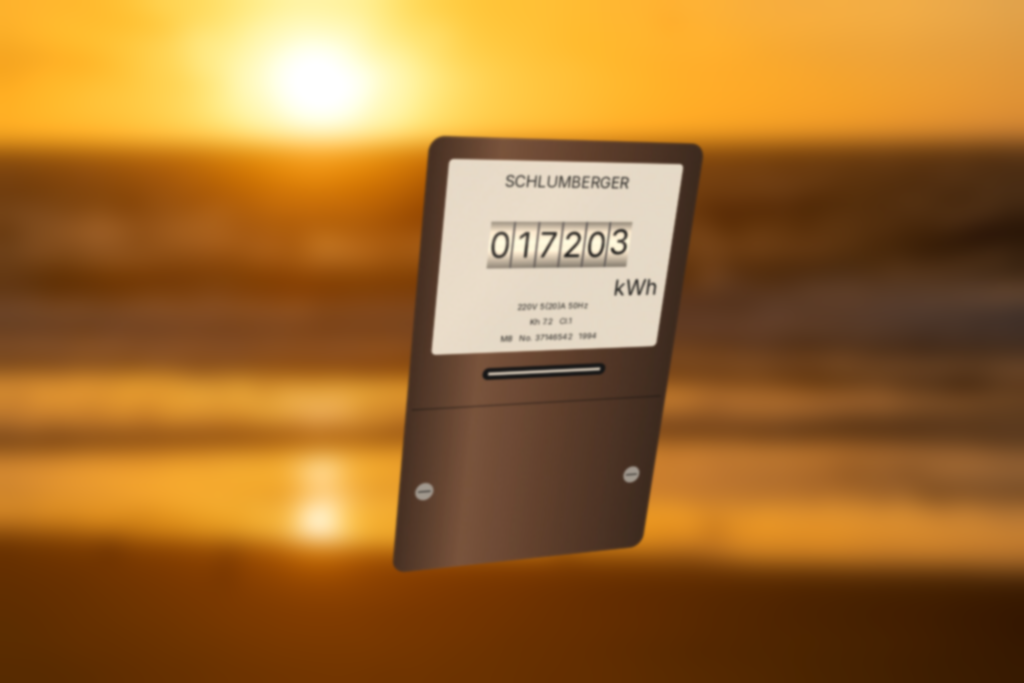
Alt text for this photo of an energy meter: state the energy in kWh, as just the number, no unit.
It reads 17203
